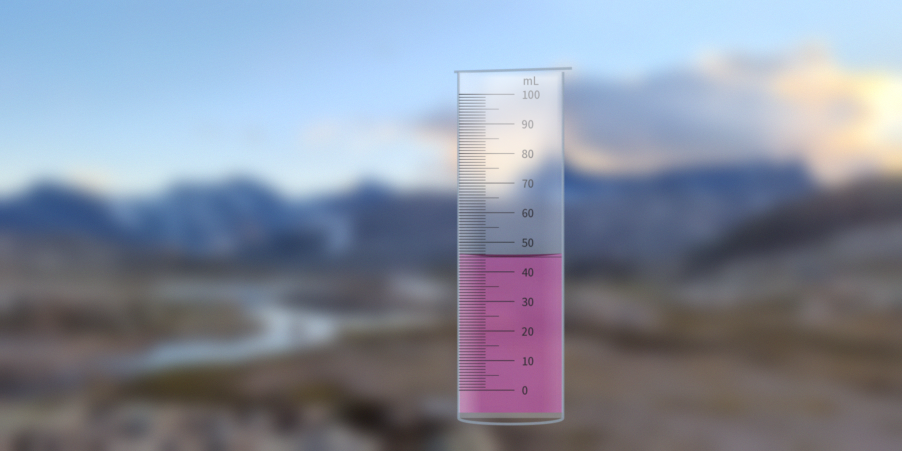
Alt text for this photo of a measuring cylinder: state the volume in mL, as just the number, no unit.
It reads 45
